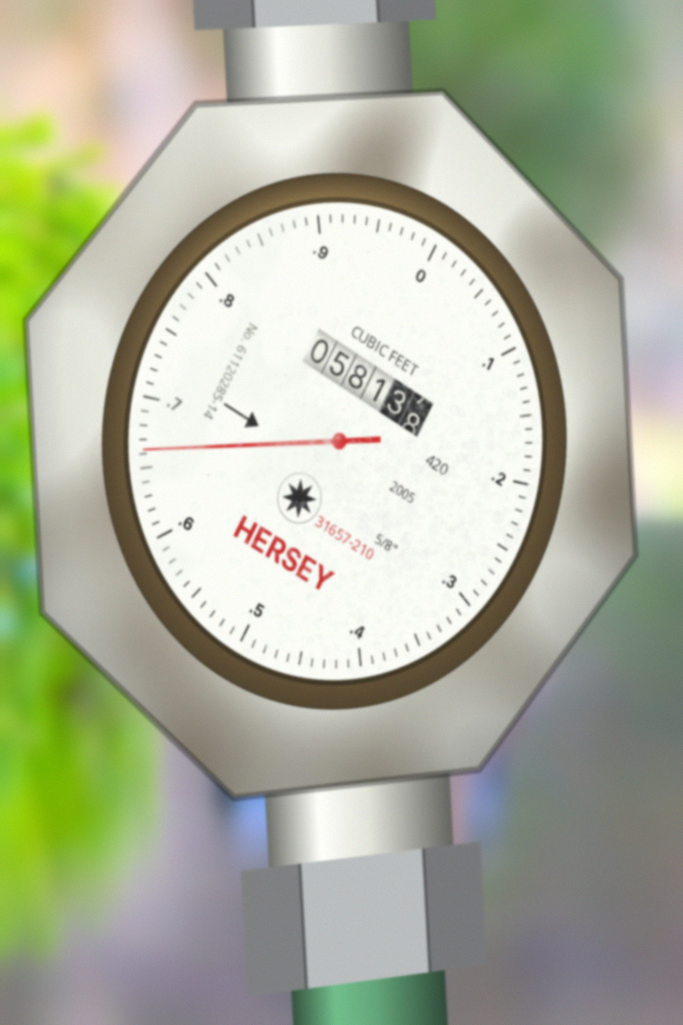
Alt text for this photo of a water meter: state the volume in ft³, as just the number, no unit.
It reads 58137.66
